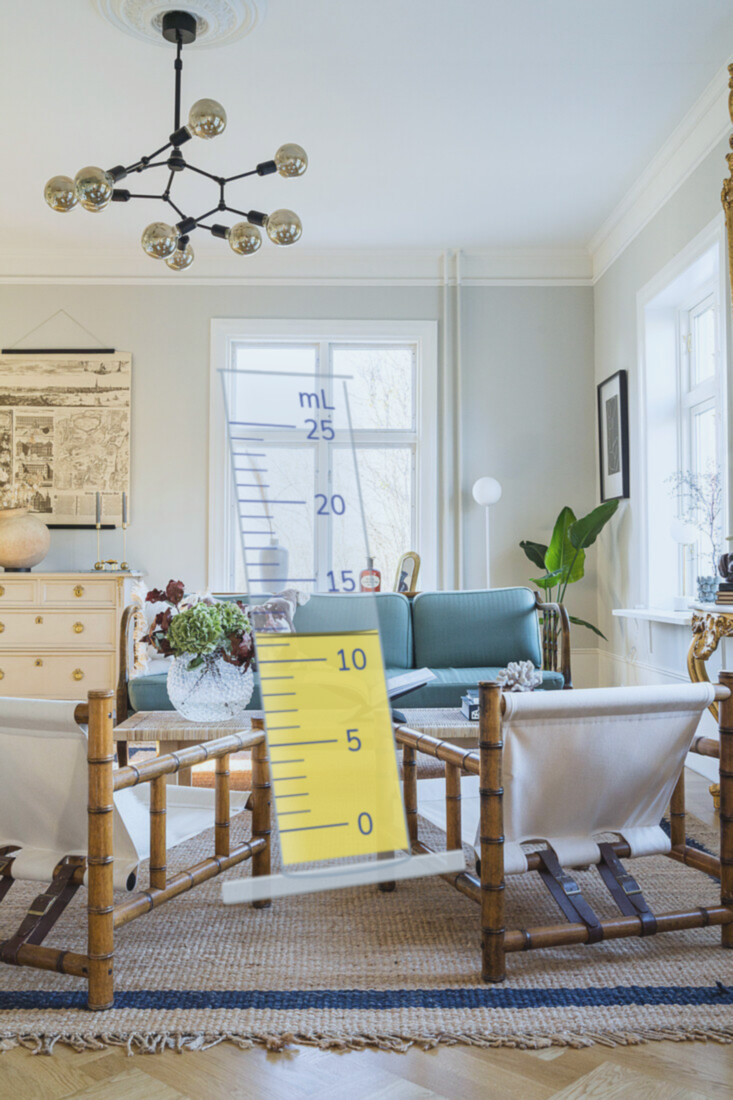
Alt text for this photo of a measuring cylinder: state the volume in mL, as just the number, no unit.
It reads 11.5
